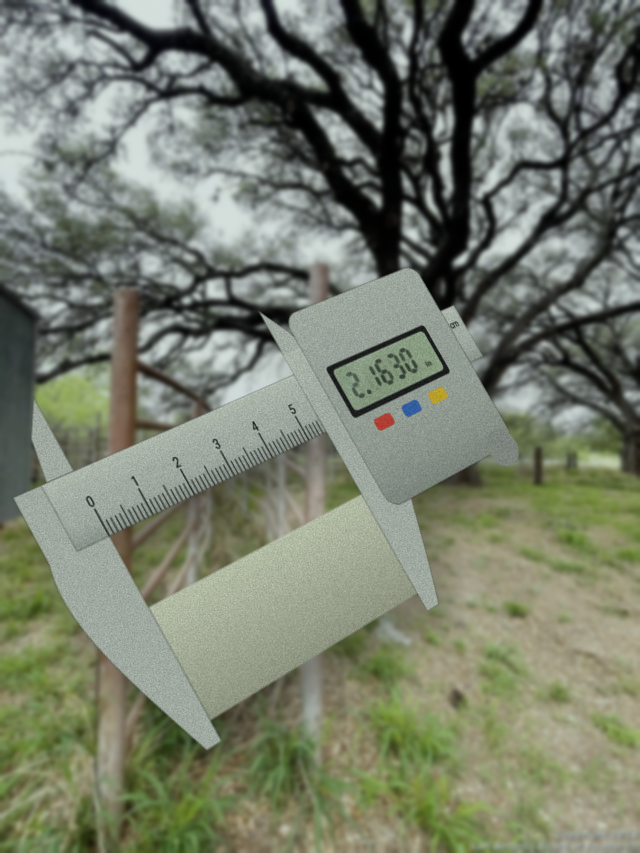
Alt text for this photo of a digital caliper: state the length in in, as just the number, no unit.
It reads 2.1630
